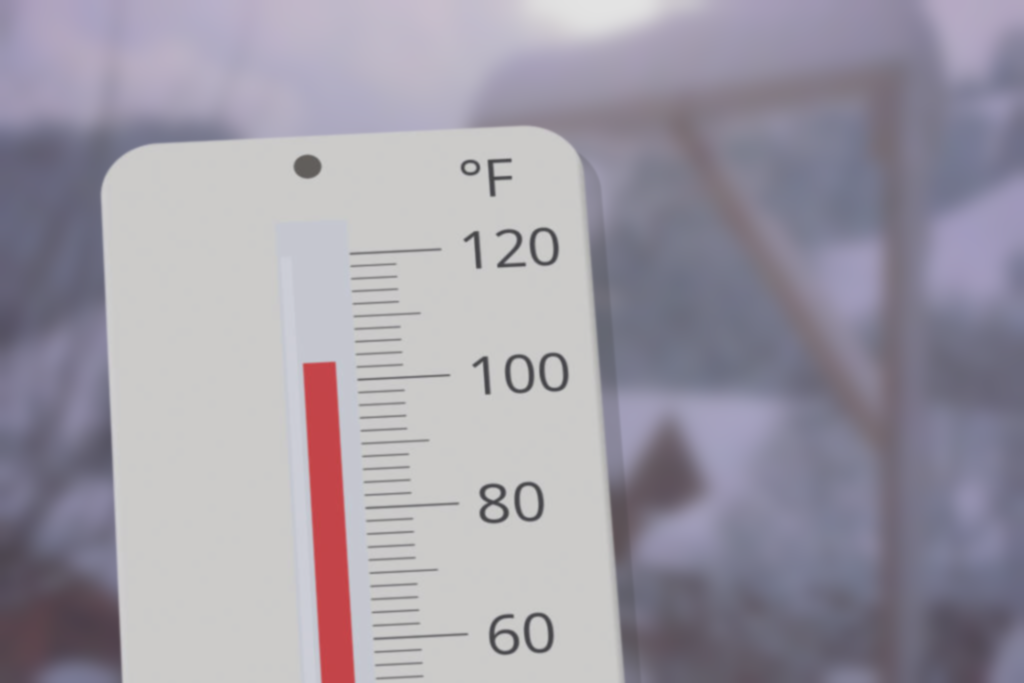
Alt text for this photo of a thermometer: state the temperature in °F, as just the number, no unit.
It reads 103
